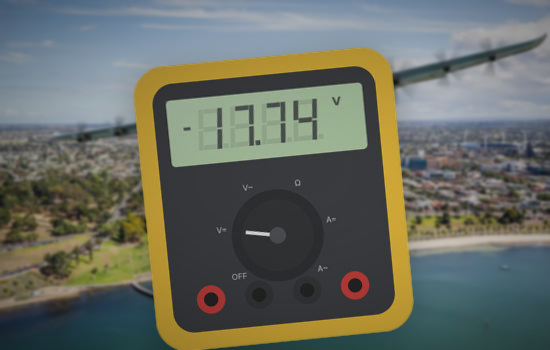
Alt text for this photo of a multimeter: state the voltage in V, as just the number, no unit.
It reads -17.74
